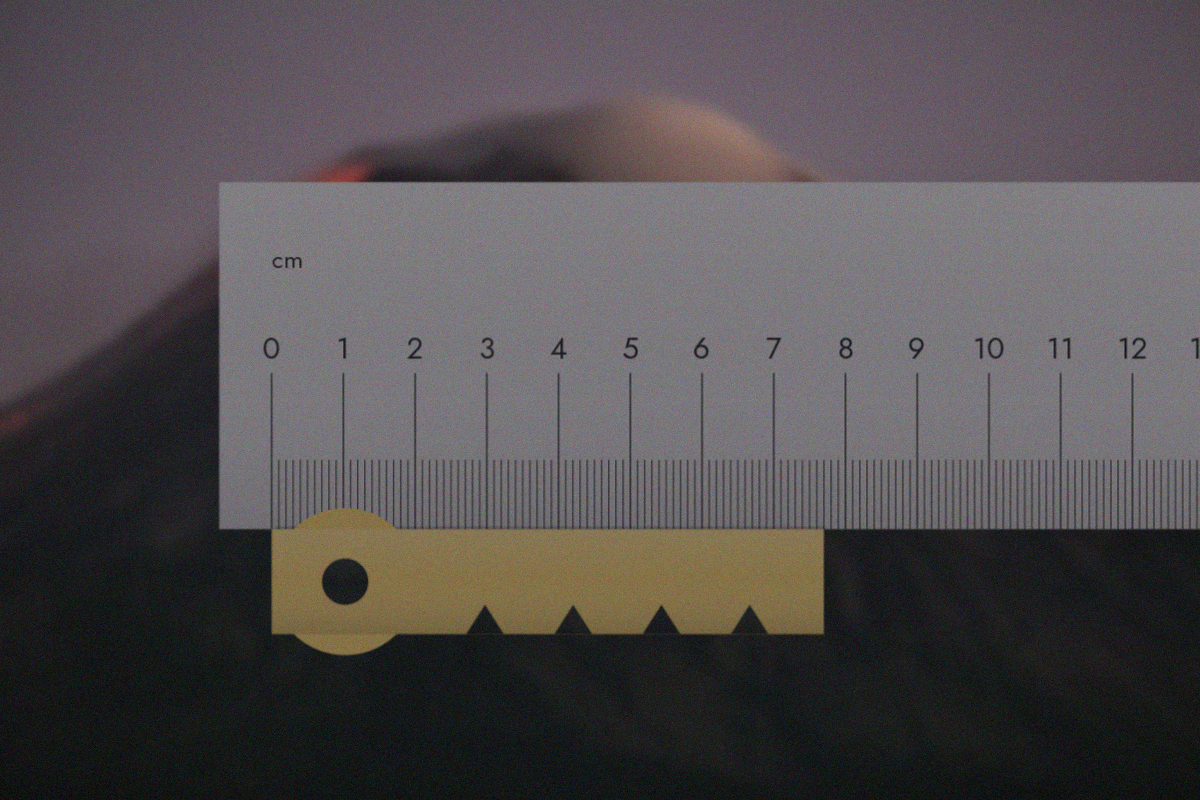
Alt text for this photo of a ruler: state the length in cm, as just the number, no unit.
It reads 7.7
